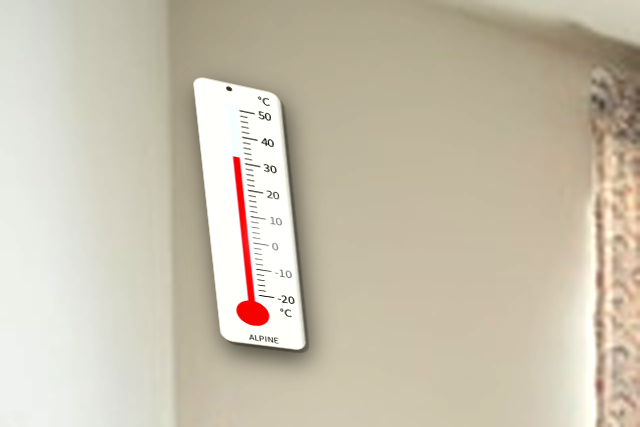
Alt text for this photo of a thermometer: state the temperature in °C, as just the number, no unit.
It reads 32
